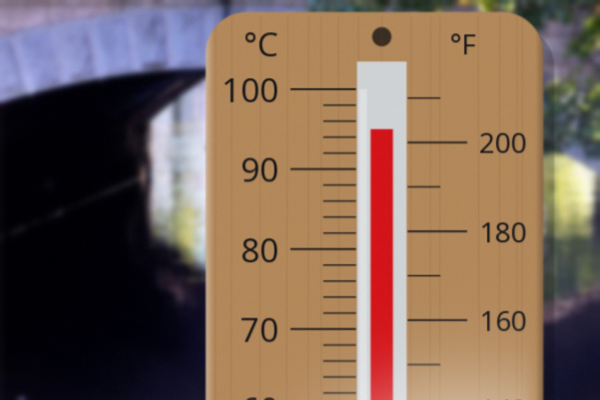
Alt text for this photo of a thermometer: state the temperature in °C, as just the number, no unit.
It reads 95
